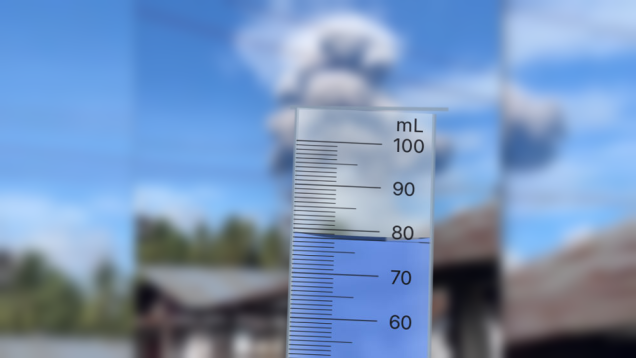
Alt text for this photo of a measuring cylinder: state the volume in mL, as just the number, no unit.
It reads 78
